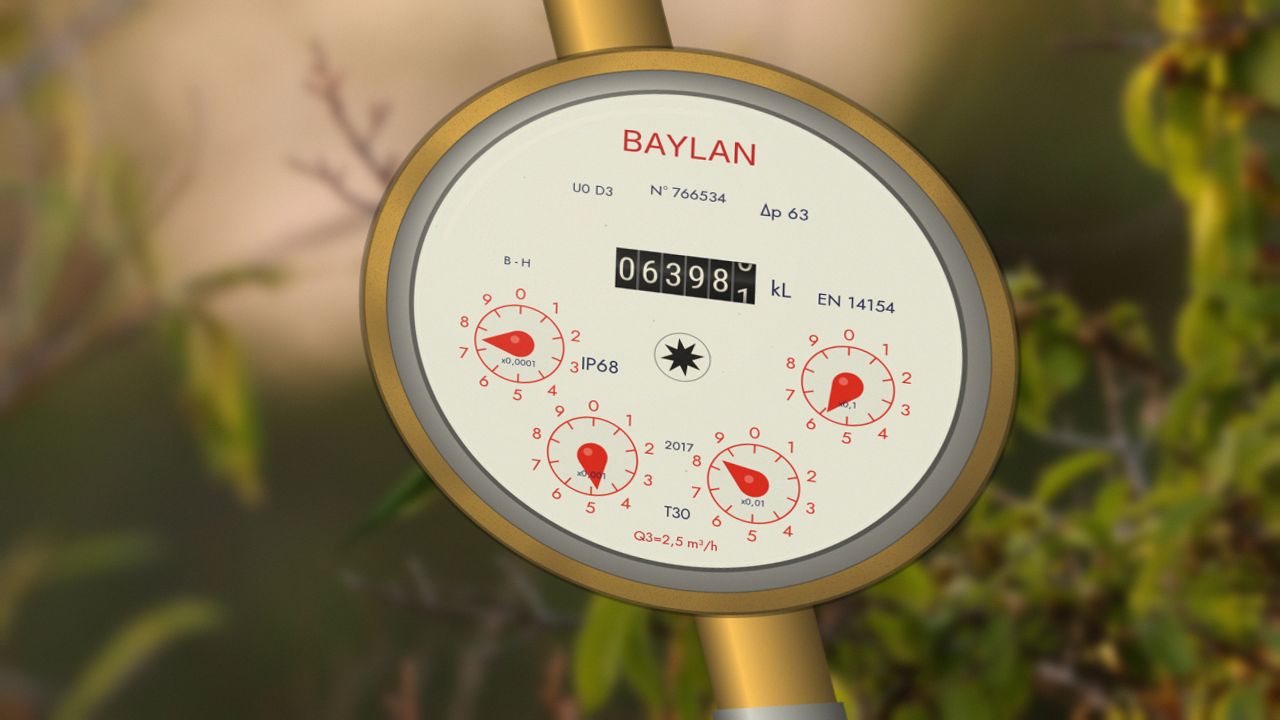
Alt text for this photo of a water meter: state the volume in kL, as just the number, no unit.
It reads 63980.5847
